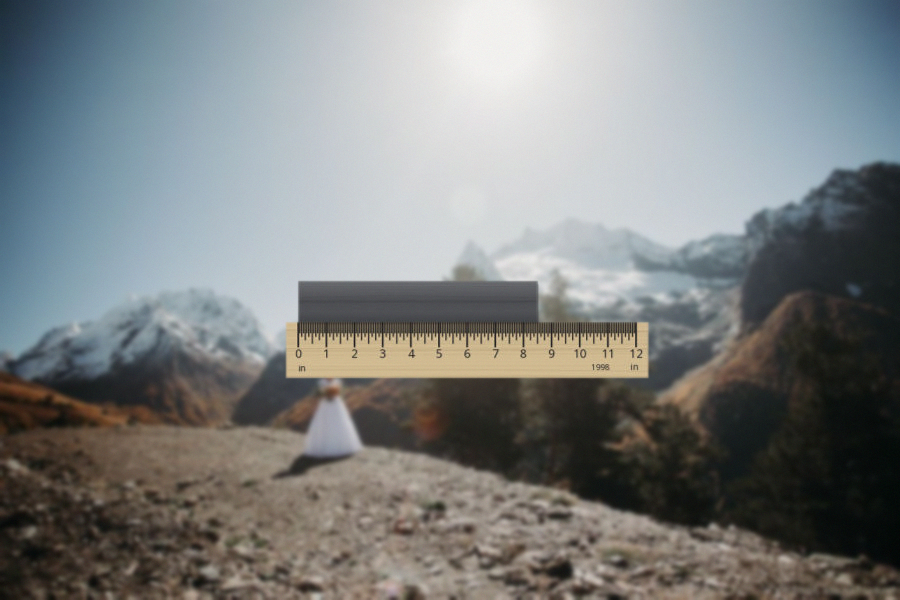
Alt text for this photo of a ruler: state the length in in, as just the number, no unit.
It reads 8.5
